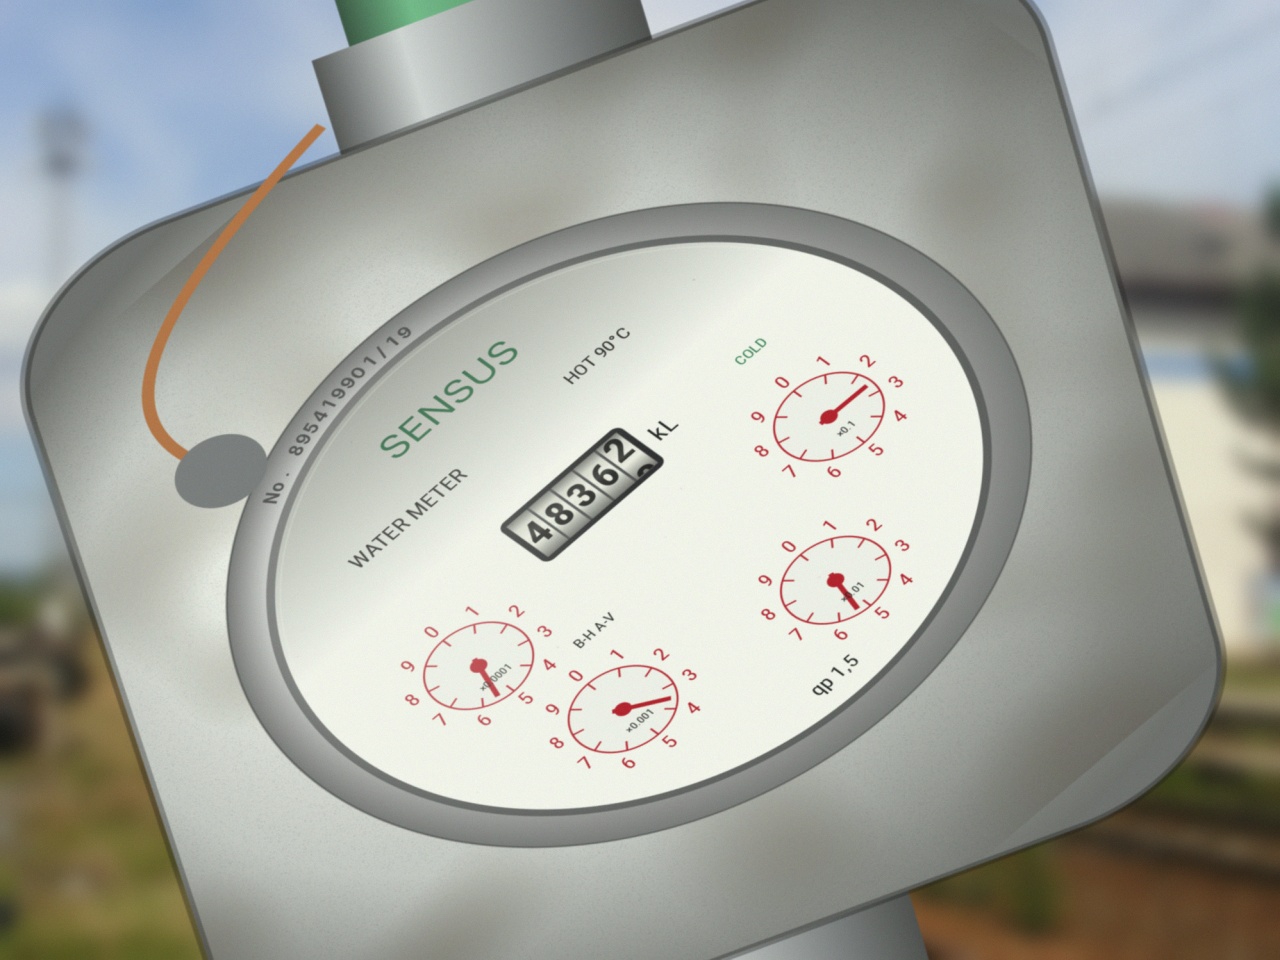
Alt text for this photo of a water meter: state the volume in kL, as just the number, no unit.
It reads 48362.2535
